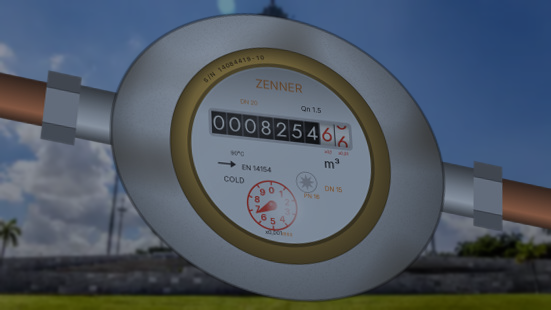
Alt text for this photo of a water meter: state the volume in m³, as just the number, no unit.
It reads 8254.656
